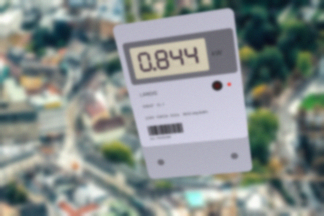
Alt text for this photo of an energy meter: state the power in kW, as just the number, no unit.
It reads 0.844
